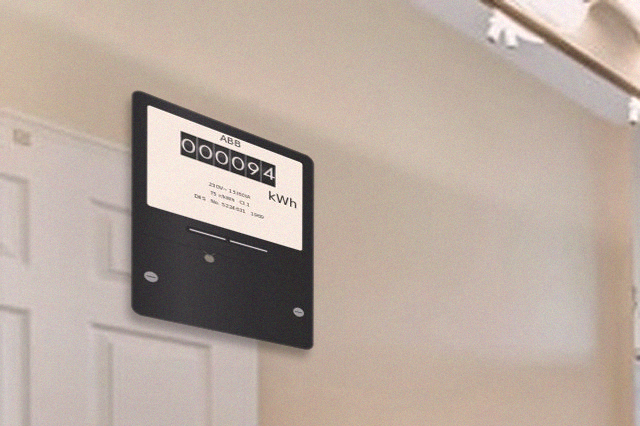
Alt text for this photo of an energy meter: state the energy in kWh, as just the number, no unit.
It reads 94
